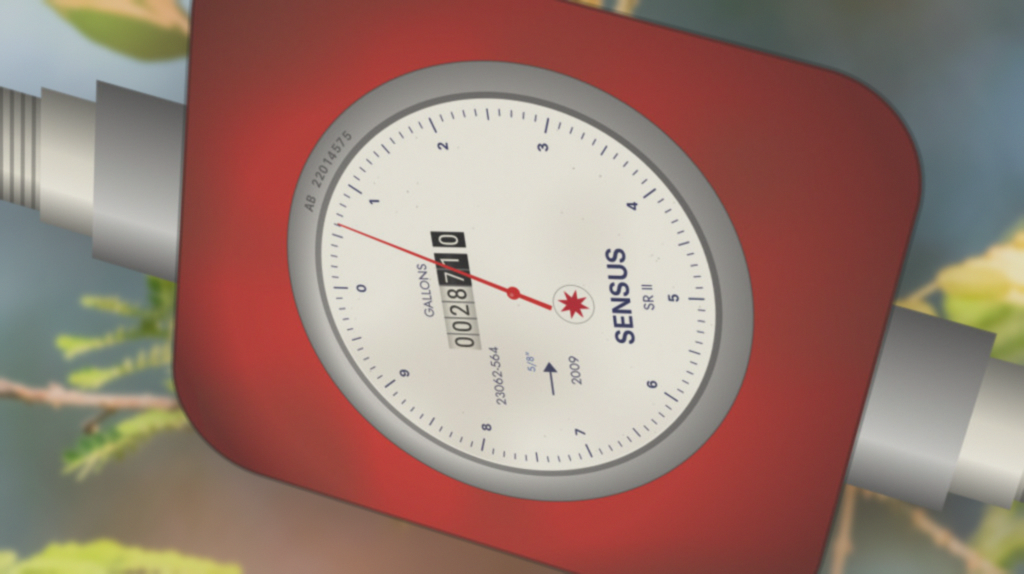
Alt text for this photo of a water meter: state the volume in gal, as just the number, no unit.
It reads 28710.6
